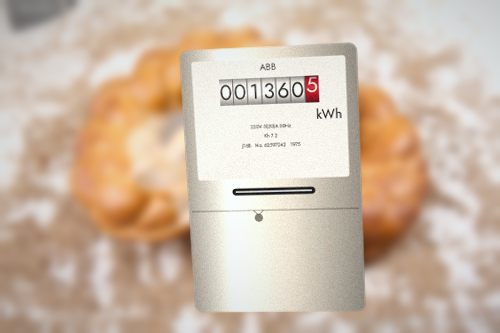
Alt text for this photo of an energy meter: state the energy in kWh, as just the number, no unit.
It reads 1360.5
